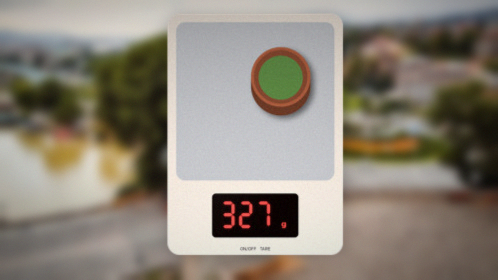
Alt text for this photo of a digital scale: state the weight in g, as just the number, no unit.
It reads 327
